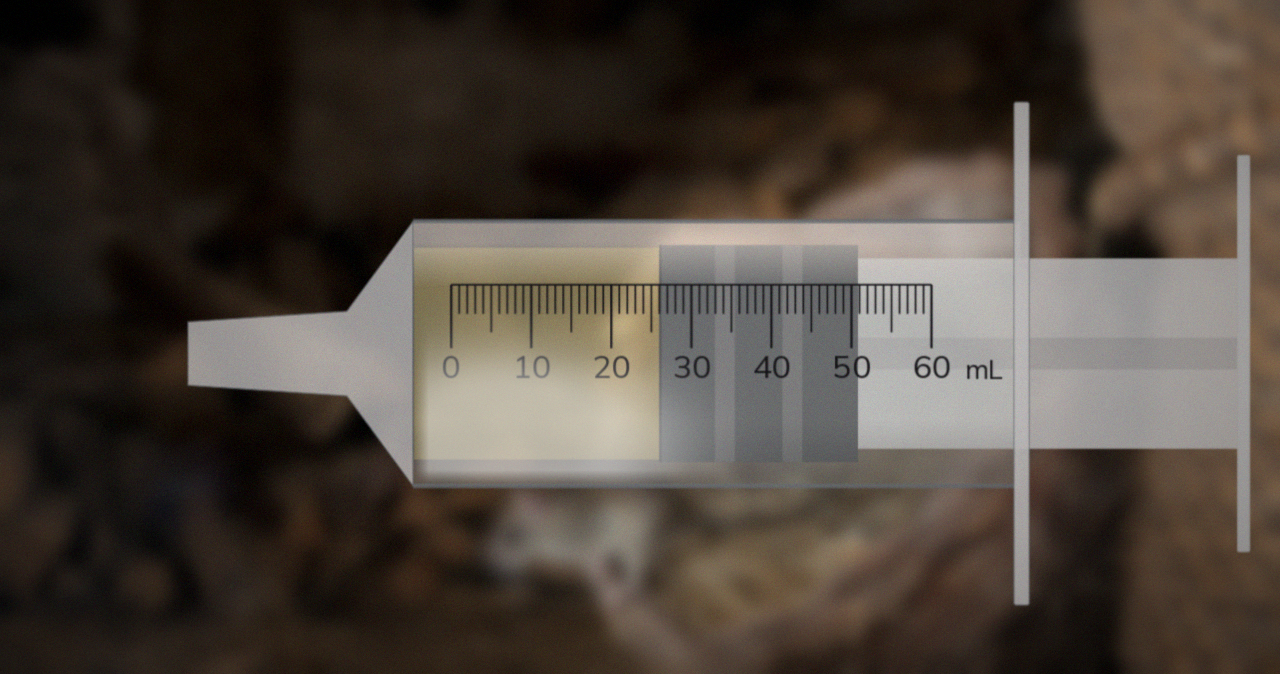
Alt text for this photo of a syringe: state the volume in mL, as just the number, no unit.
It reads 26
